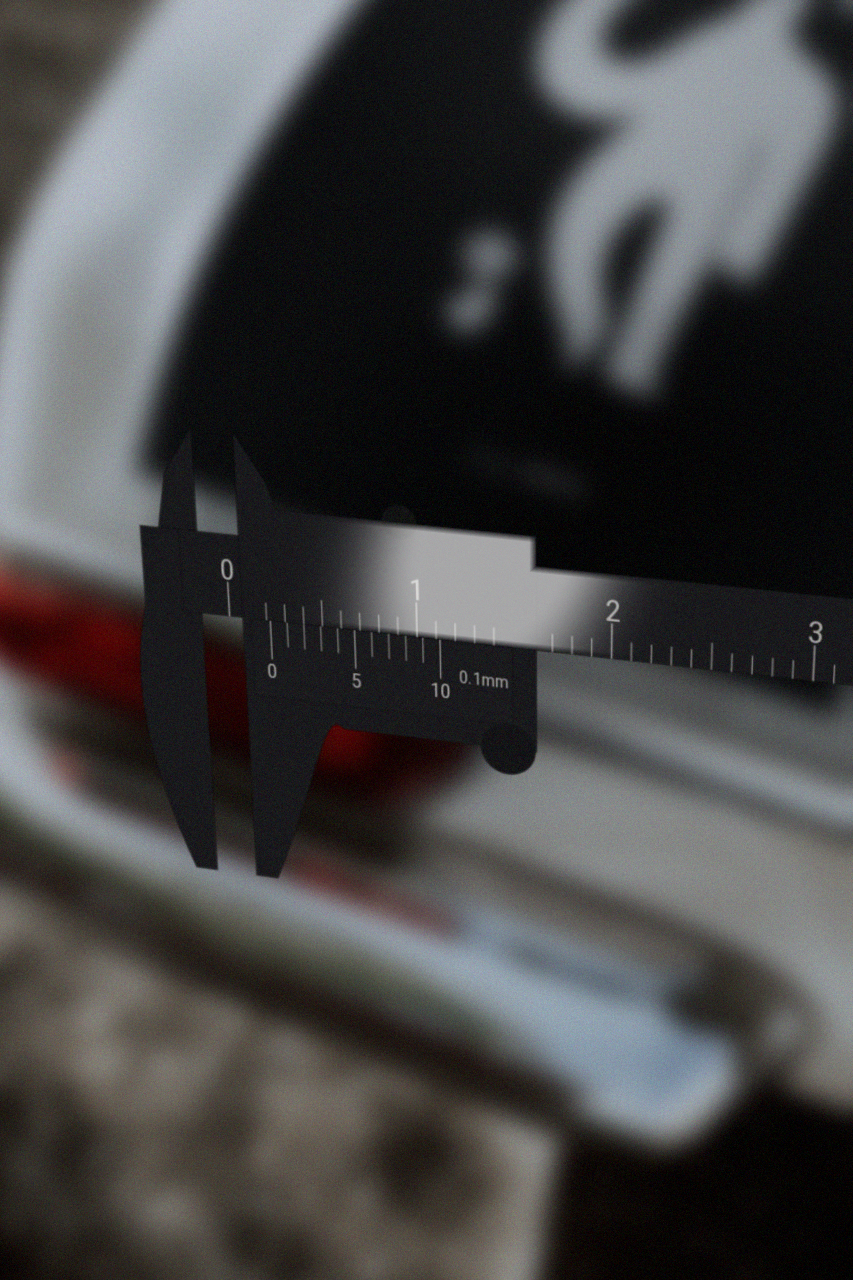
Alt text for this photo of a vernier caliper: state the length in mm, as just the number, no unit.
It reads 2.2
